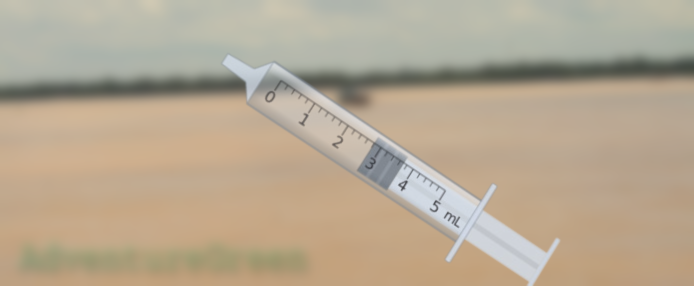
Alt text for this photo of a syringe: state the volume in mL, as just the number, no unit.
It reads 2.8
